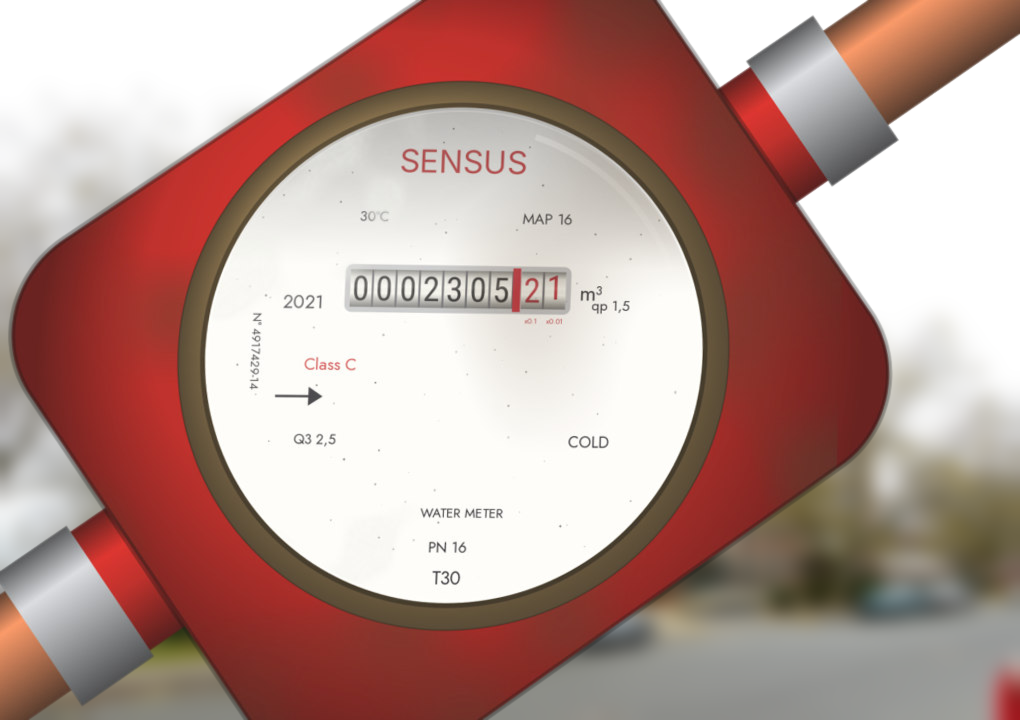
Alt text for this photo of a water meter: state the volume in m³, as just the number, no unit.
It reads 2305.21
